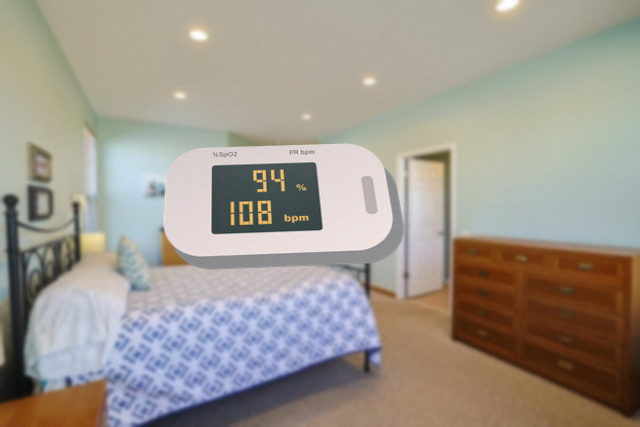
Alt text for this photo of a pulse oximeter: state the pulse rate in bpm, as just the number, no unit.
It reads 108
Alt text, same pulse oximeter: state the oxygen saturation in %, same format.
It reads 94
